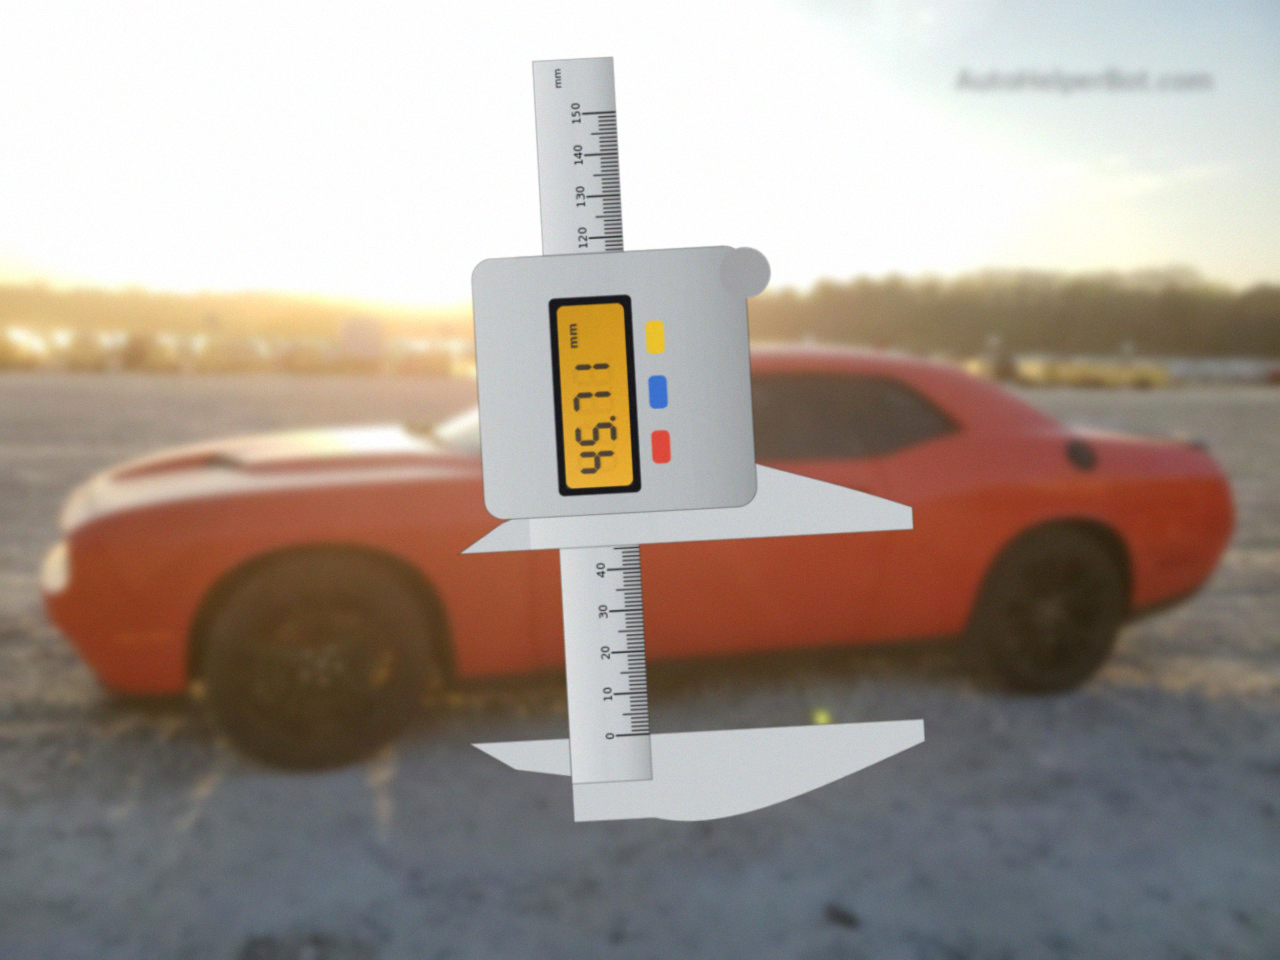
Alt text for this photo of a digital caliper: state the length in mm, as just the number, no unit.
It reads 45.71
